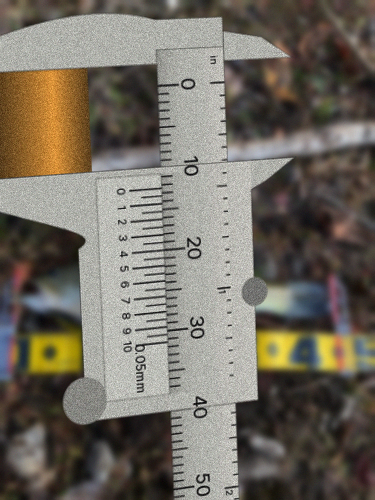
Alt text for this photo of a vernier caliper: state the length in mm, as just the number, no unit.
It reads 12.4
